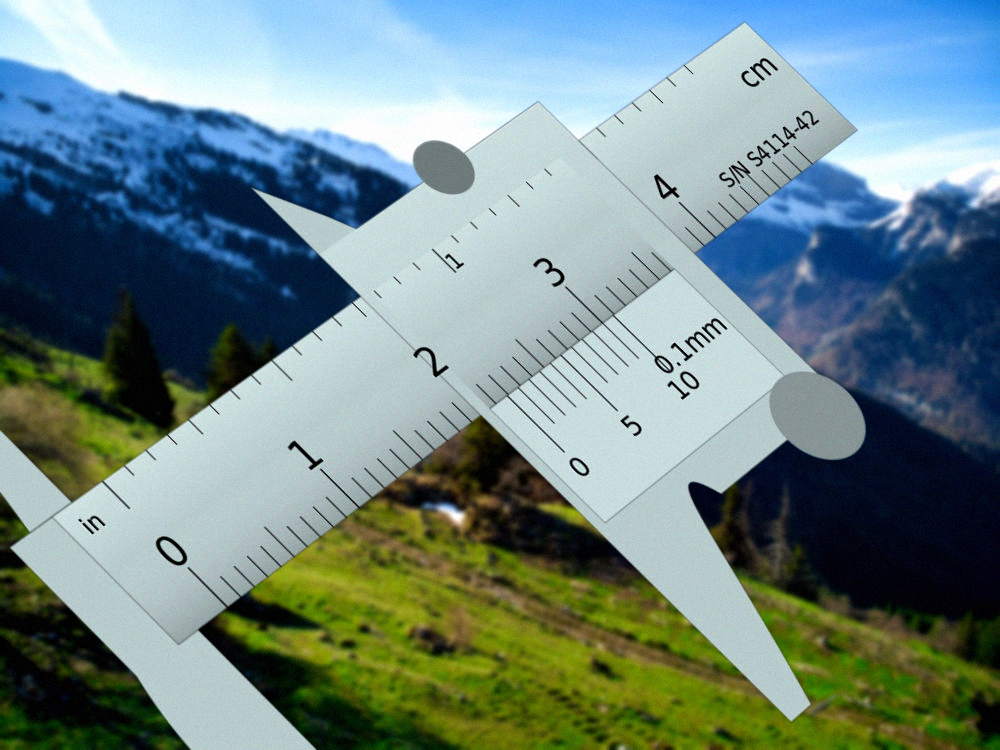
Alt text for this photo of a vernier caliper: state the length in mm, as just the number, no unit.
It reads 21.9
